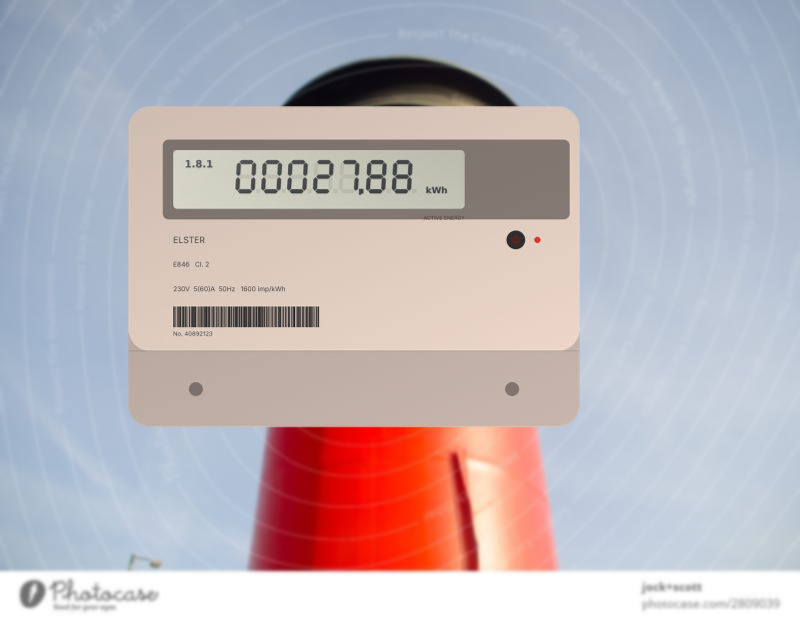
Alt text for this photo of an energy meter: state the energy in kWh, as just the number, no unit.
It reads 27.88
